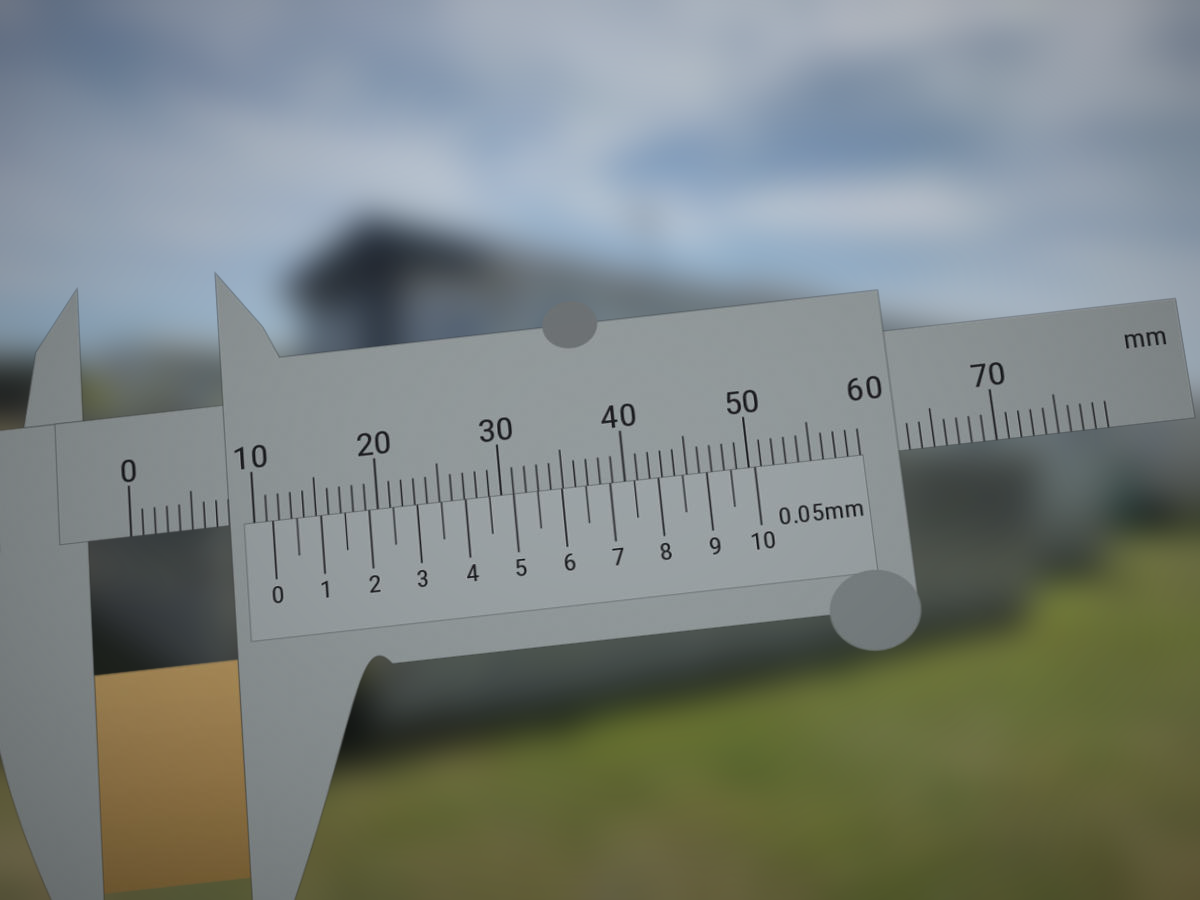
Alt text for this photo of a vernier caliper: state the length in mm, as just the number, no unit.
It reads 11.5
